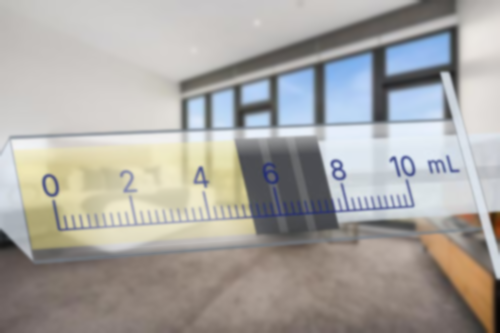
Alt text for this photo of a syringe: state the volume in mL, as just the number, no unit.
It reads 5.2
